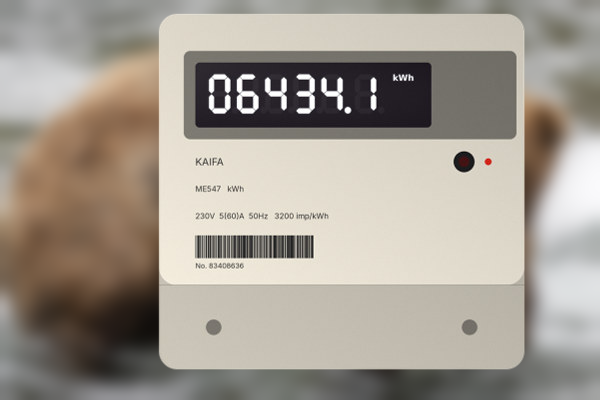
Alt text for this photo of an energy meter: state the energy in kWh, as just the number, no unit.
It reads 6434.1
